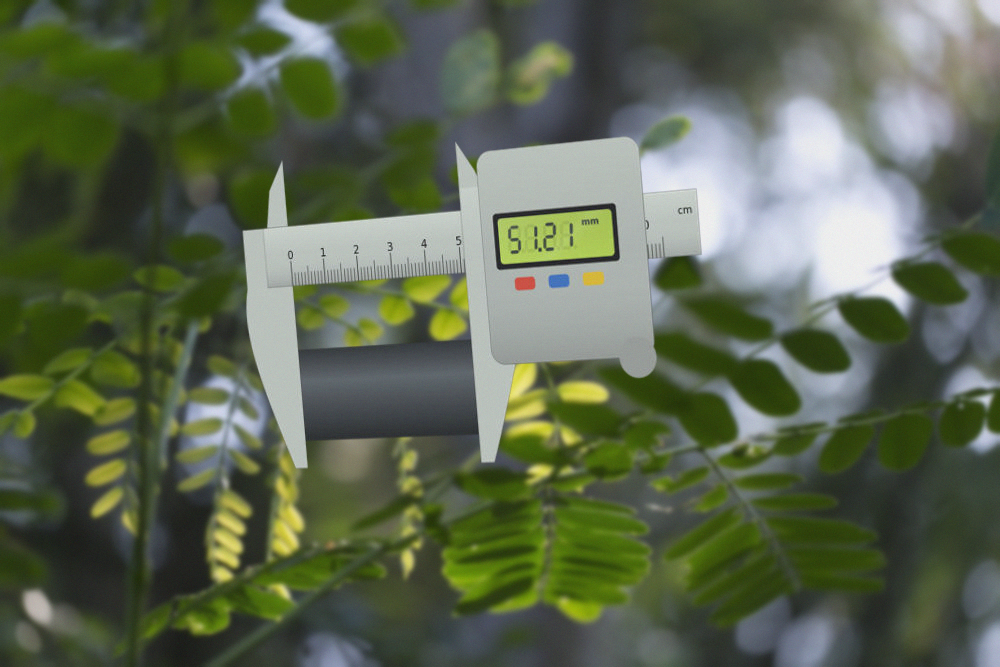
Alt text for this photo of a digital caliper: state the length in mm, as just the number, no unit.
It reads 51.21
